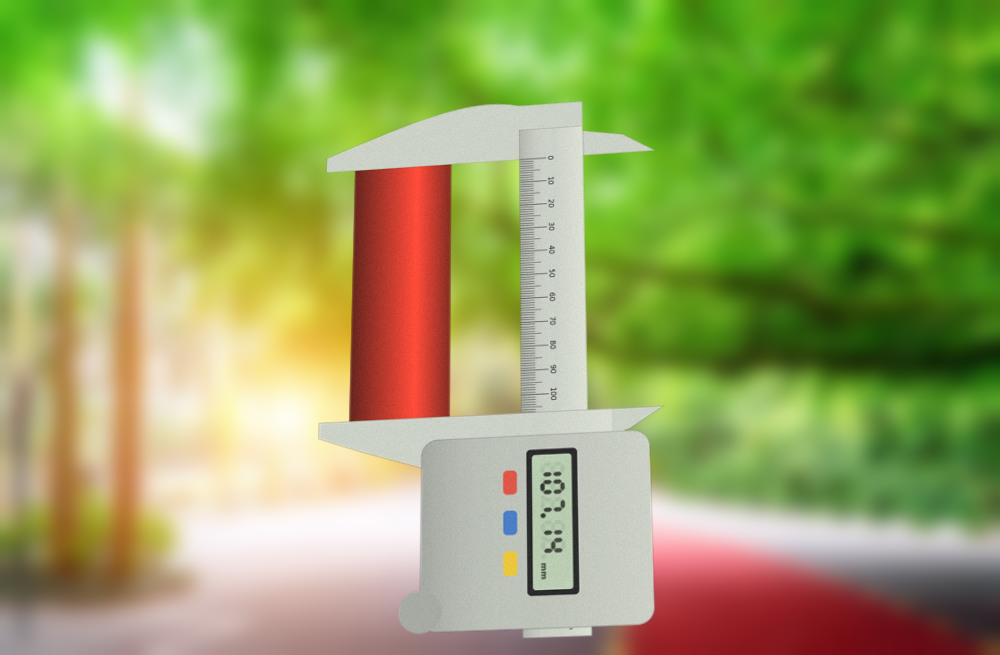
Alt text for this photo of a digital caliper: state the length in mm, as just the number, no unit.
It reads 107.14
